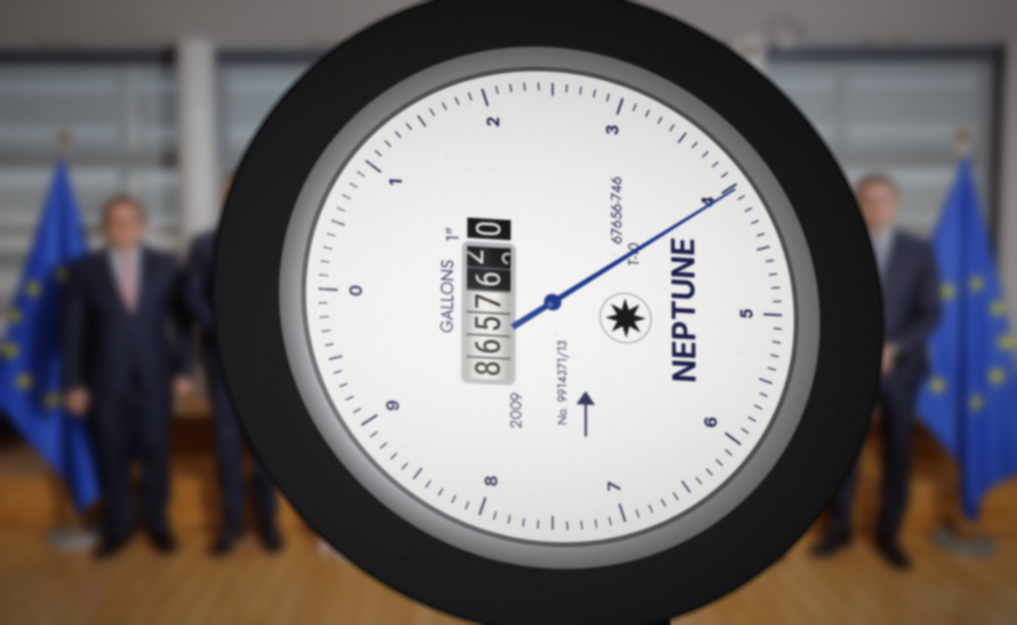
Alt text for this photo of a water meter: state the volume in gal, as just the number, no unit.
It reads 8657624.0
